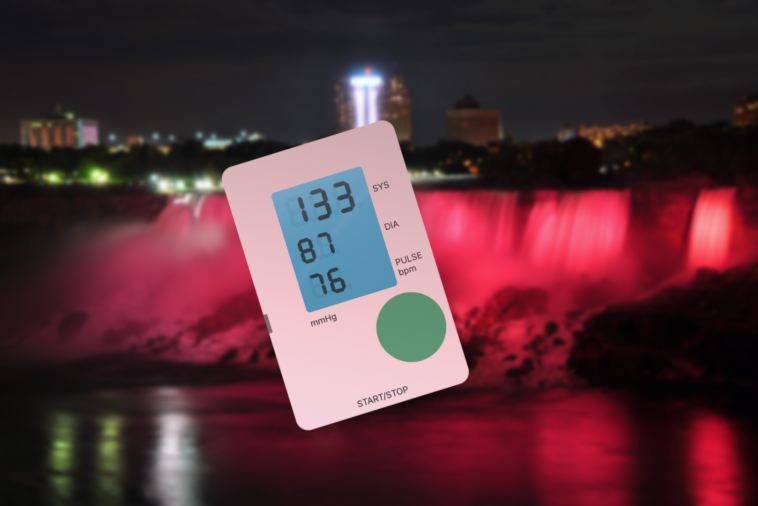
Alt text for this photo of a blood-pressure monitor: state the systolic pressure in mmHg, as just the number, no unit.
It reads 133
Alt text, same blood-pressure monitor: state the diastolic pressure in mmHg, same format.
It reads 87
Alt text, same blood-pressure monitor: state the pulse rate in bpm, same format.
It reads 76
